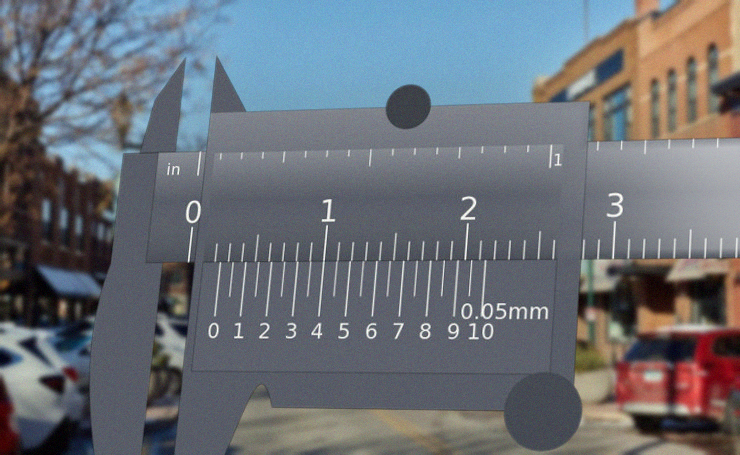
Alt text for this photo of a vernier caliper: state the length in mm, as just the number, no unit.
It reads 2.4
